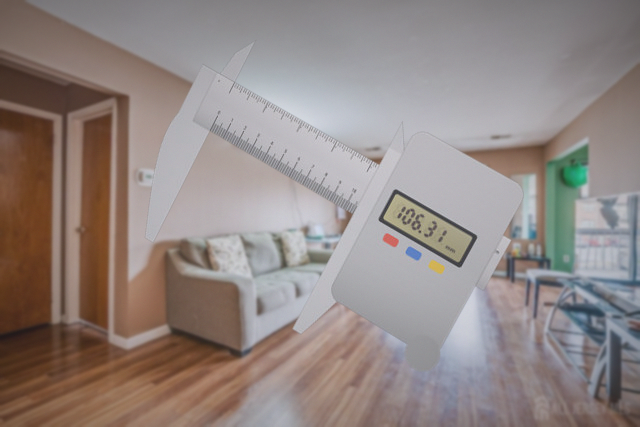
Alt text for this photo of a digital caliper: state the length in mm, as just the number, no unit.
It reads 106.31
